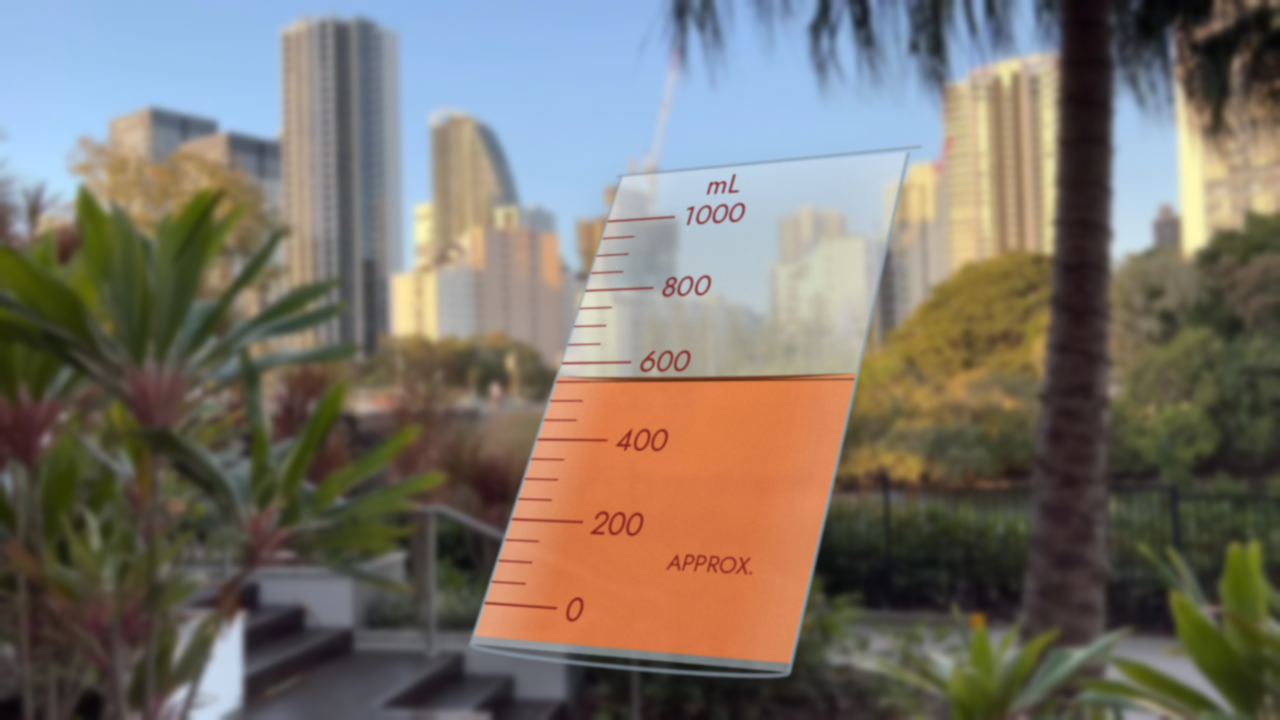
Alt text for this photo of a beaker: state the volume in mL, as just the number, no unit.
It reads 550
